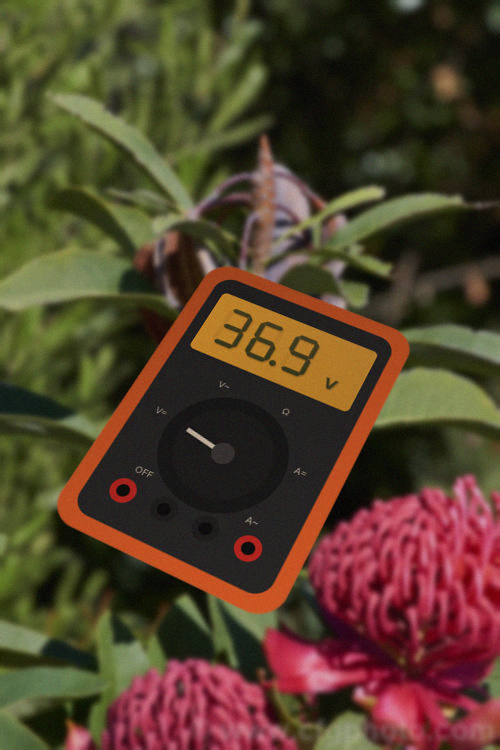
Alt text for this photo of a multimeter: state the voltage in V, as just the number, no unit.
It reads 36.9
